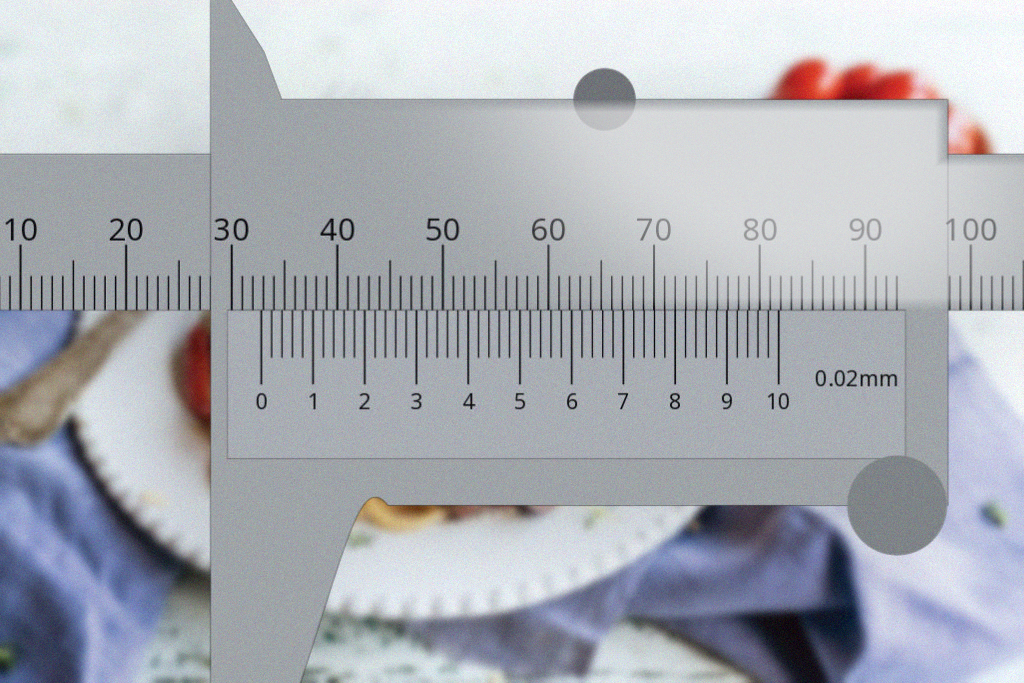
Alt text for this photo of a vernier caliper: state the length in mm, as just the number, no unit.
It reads 32.8
